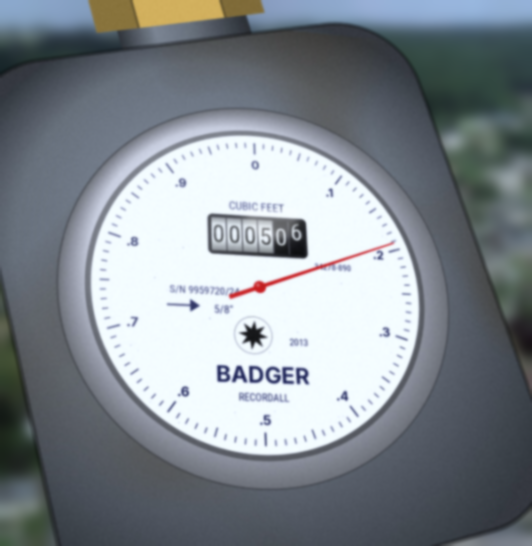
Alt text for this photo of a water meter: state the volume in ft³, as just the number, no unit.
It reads 506.19
